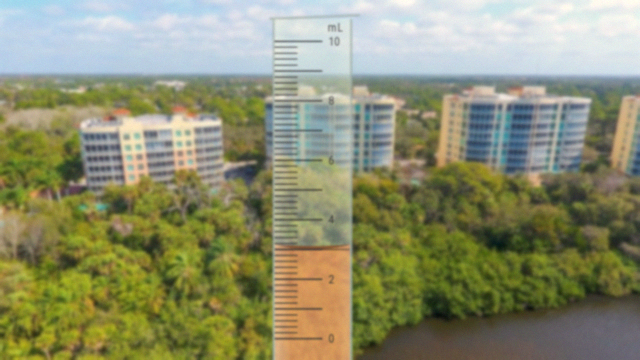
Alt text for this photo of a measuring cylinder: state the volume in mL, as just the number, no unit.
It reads 3
